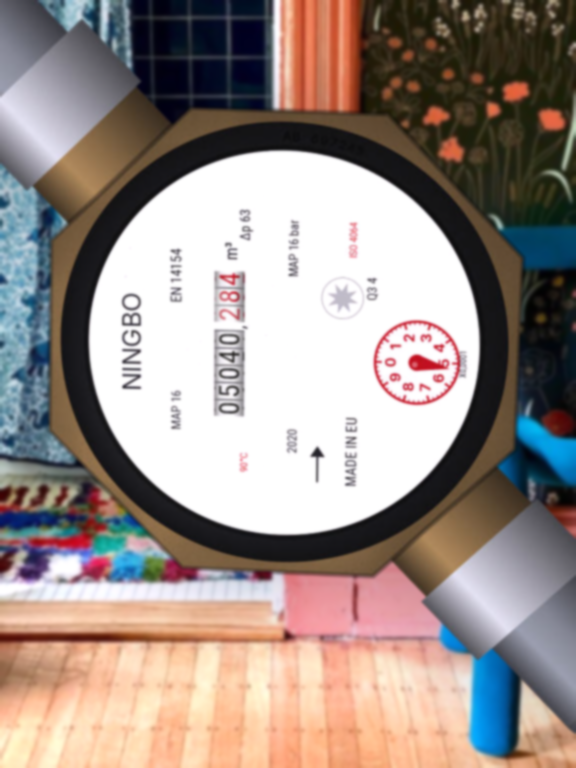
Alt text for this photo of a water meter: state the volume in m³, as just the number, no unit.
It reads 5040.2845
